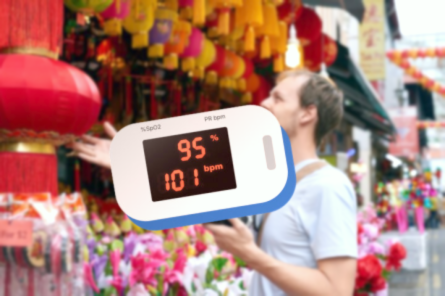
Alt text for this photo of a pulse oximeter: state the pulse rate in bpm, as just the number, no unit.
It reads 101
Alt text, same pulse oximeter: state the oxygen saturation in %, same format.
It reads 95
